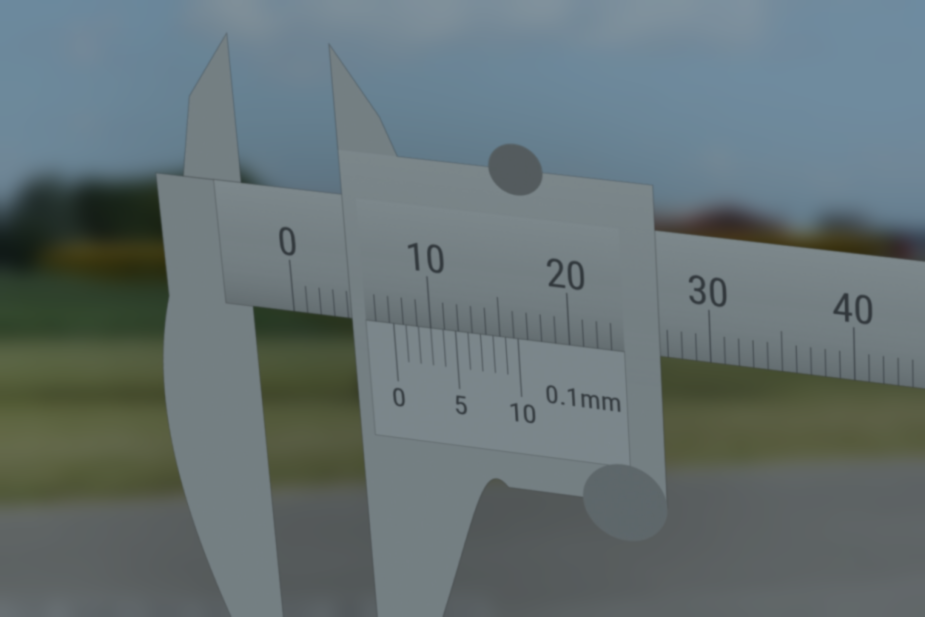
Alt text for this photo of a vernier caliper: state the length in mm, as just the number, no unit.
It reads 7.3
